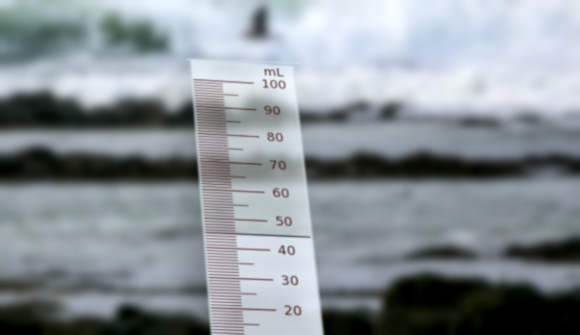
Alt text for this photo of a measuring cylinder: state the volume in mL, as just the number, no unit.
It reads 45
